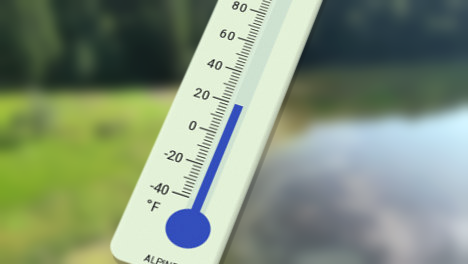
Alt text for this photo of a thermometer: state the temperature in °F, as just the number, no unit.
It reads 20
